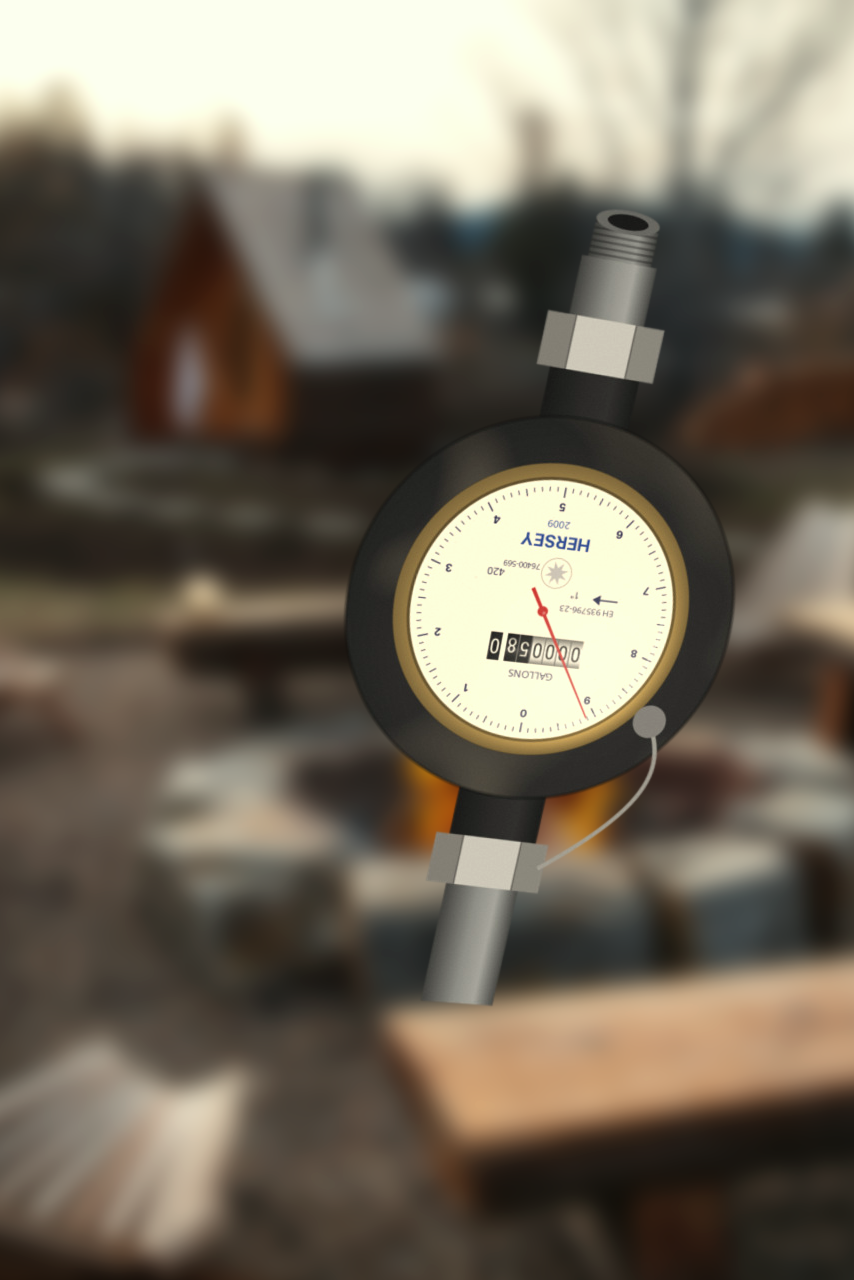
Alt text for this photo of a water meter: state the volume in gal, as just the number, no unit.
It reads 579.1
